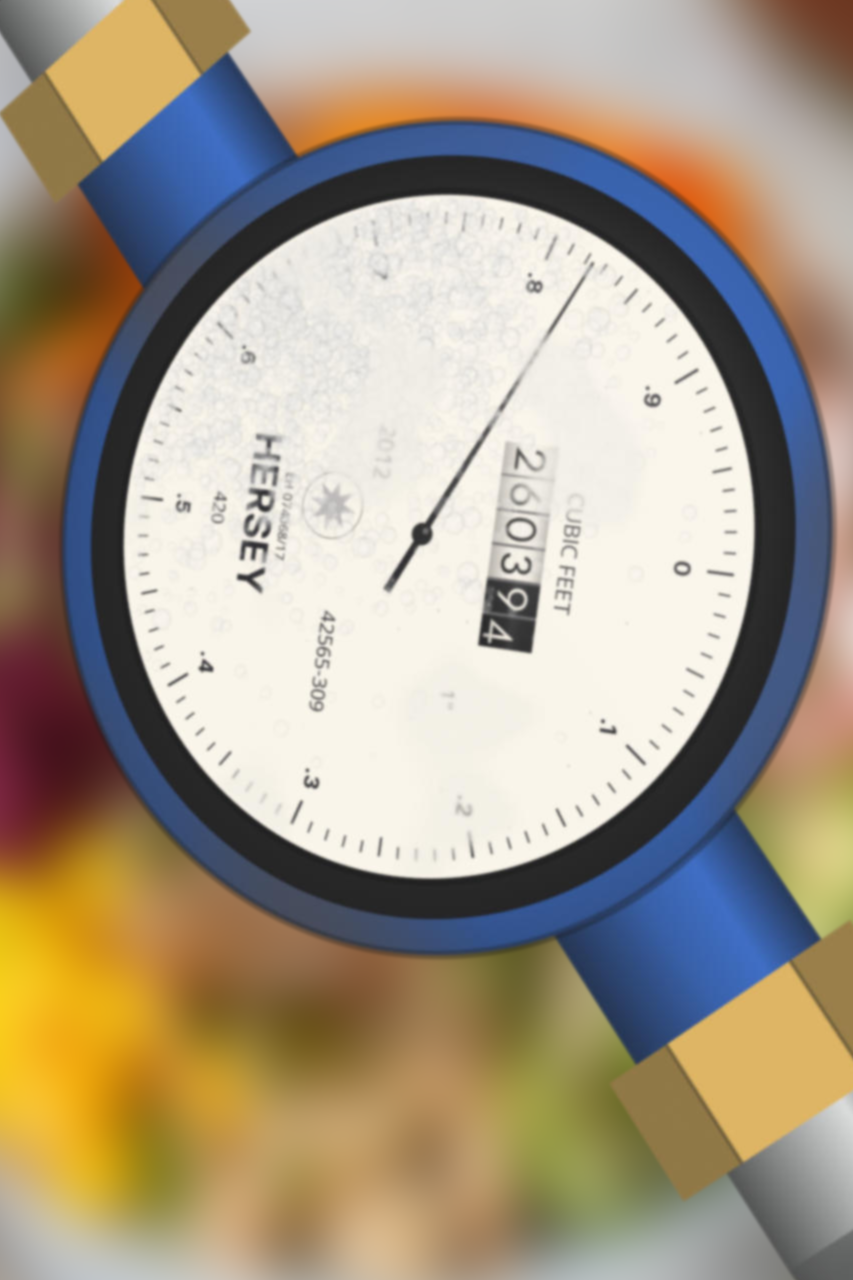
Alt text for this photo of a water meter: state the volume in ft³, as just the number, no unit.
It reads 260393.82
